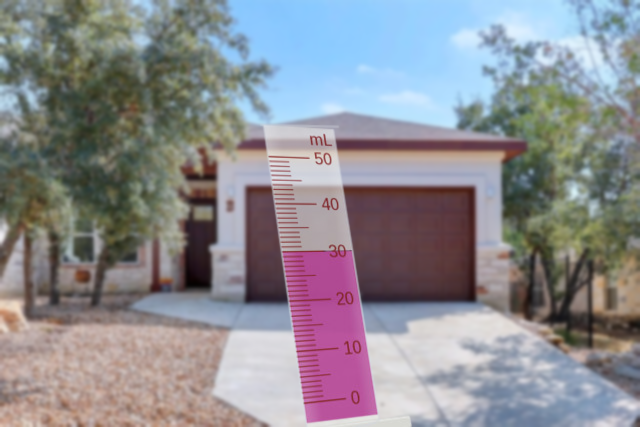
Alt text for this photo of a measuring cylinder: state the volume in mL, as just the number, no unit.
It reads 30
